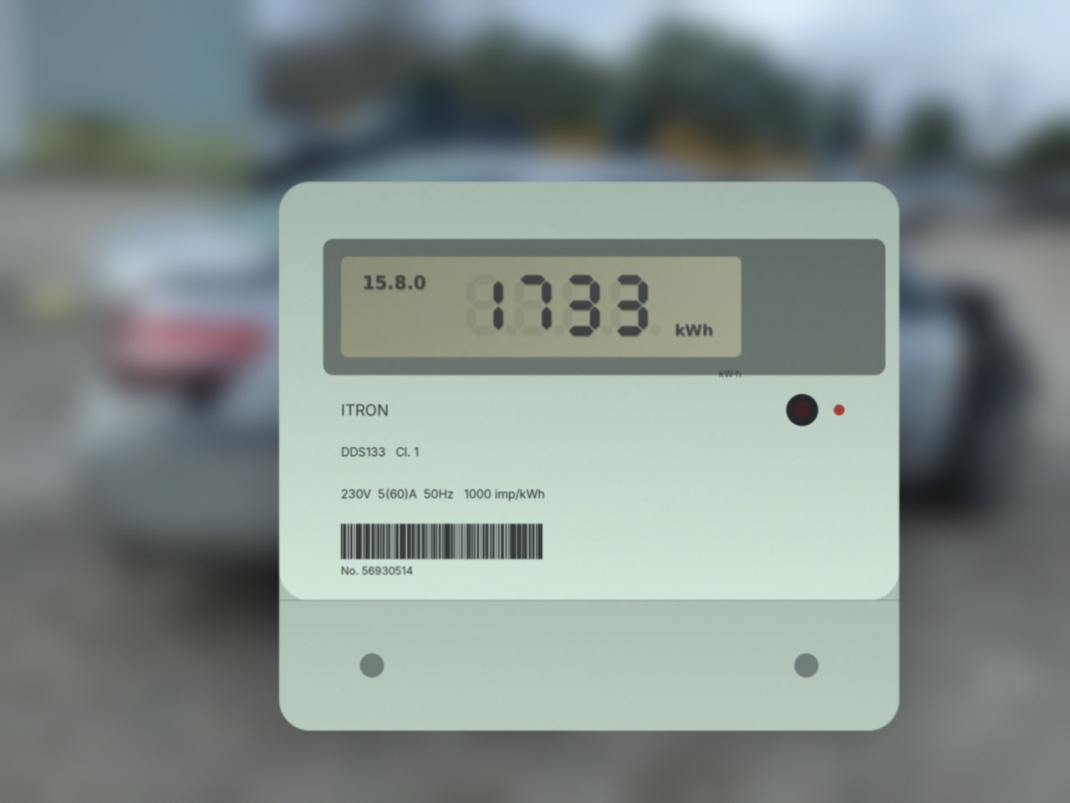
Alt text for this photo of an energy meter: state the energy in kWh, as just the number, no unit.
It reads 1733
